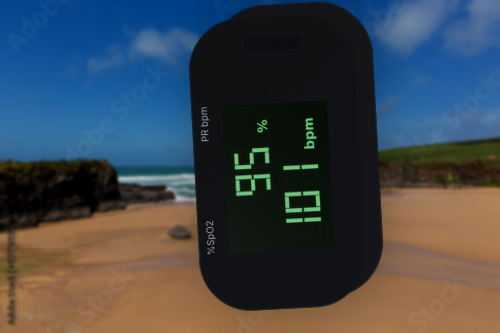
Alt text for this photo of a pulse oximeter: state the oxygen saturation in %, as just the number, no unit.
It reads 95
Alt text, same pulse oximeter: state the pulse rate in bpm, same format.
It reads 101
